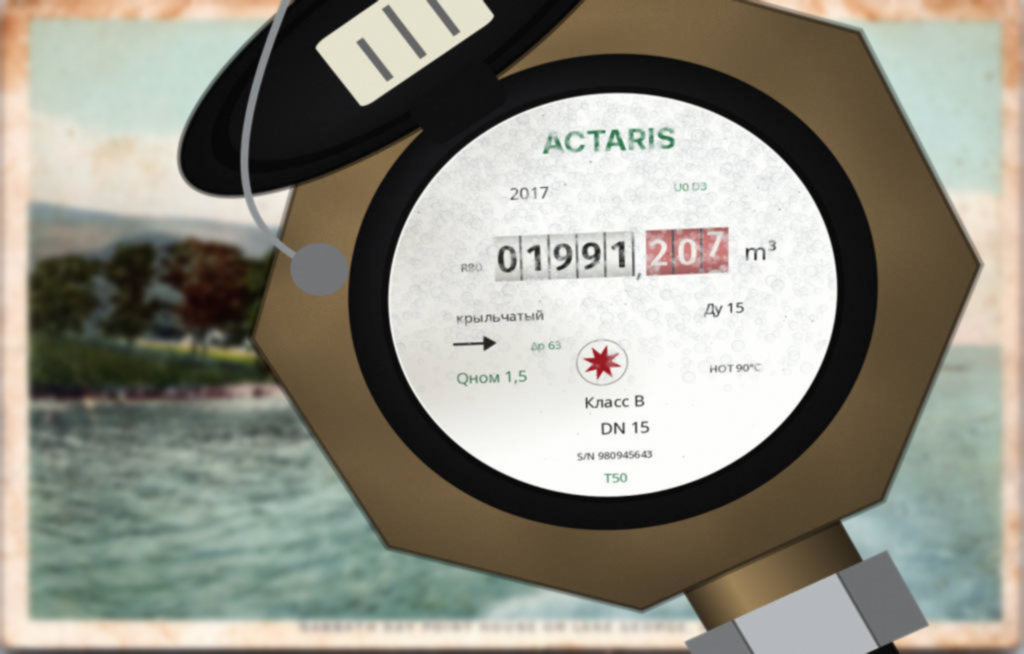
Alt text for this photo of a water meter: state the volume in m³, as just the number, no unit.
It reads 1991.207
